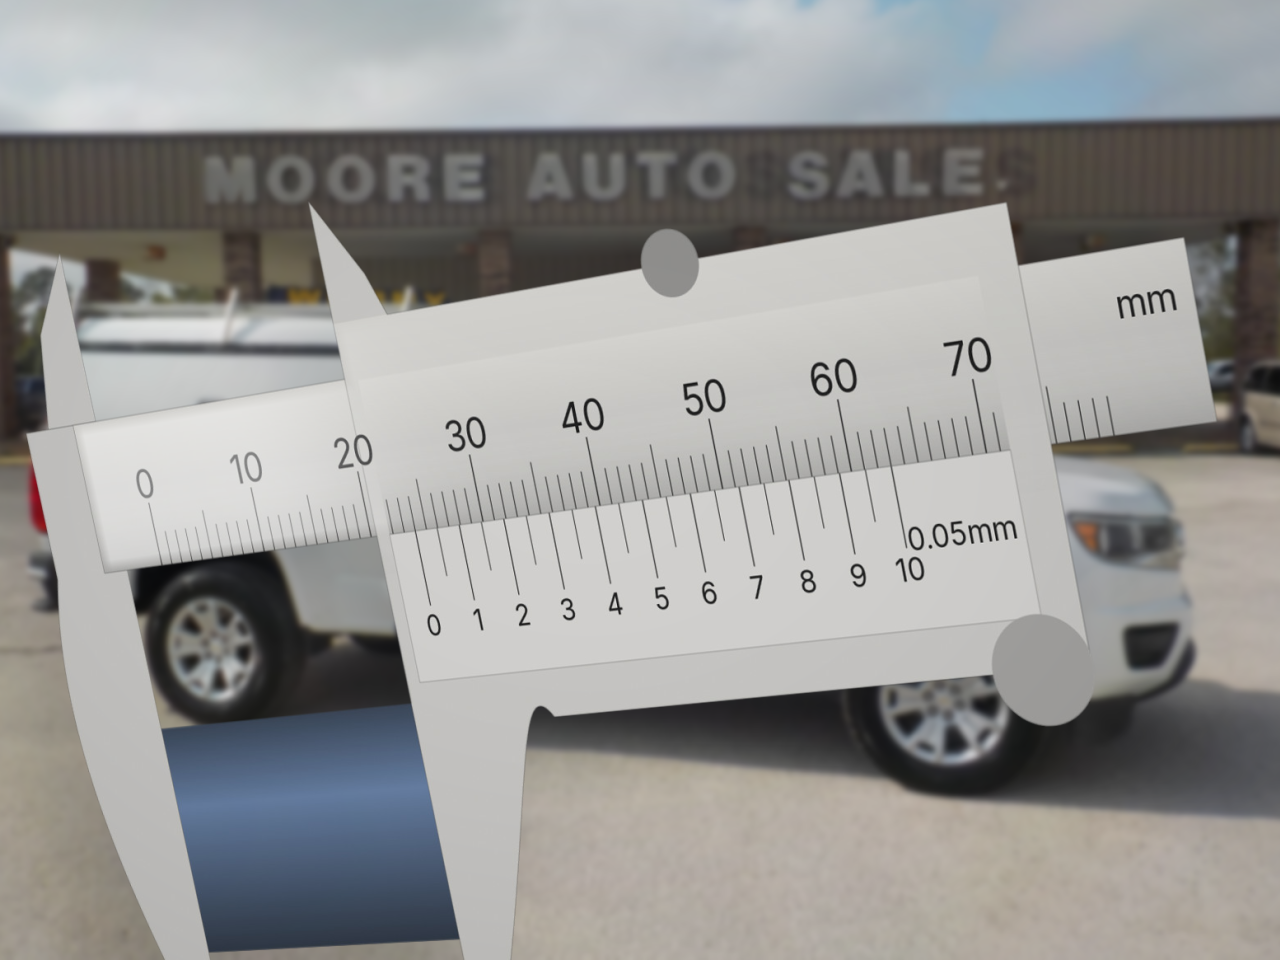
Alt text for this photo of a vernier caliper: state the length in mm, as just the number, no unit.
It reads 24.0
